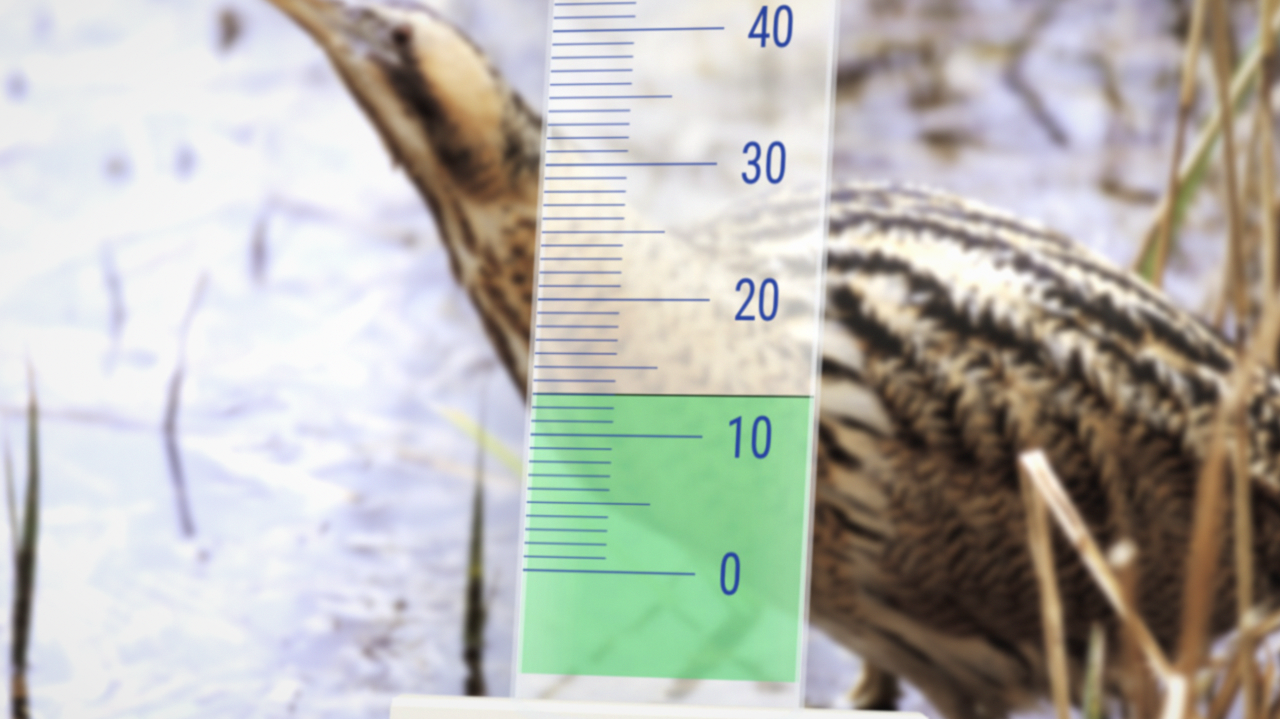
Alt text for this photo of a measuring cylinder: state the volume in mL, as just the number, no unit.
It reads 13
